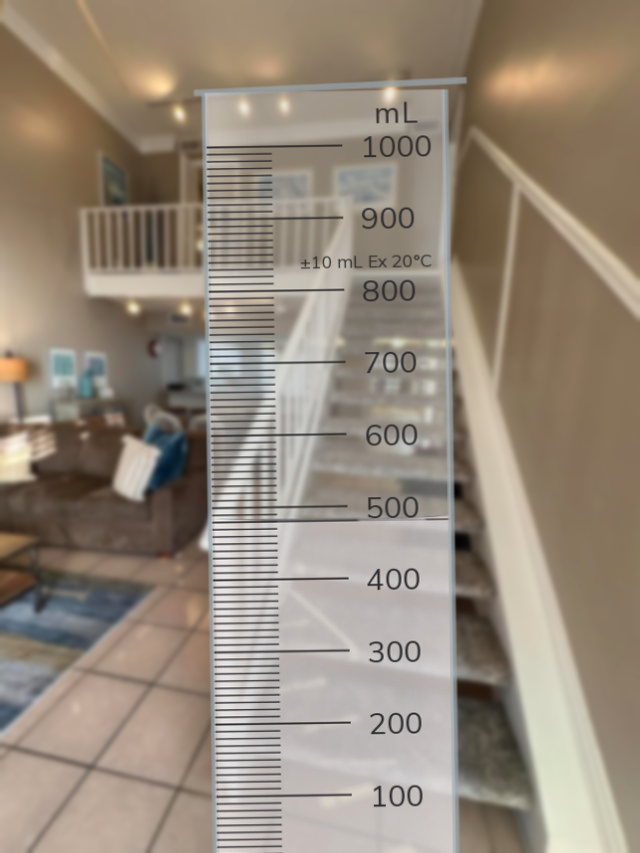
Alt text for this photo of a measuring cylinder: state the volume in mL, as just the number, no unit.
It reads 480
